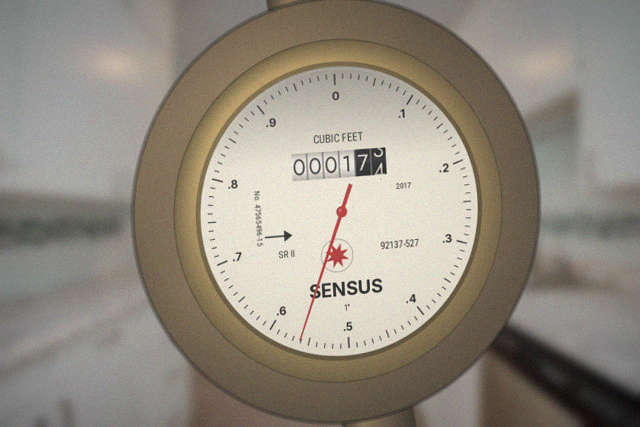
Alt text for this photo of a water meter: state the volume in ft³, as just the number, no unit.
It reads 173.56
